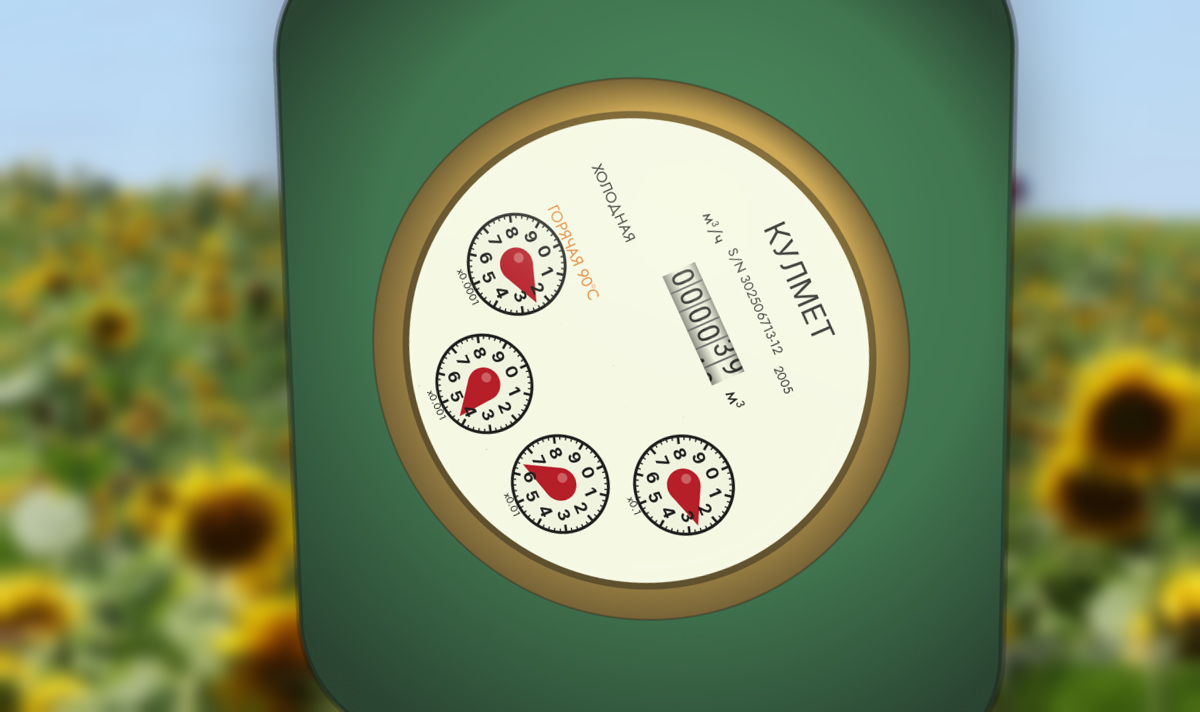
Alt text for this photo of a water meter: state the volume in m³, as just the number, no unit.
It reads 39.2642
